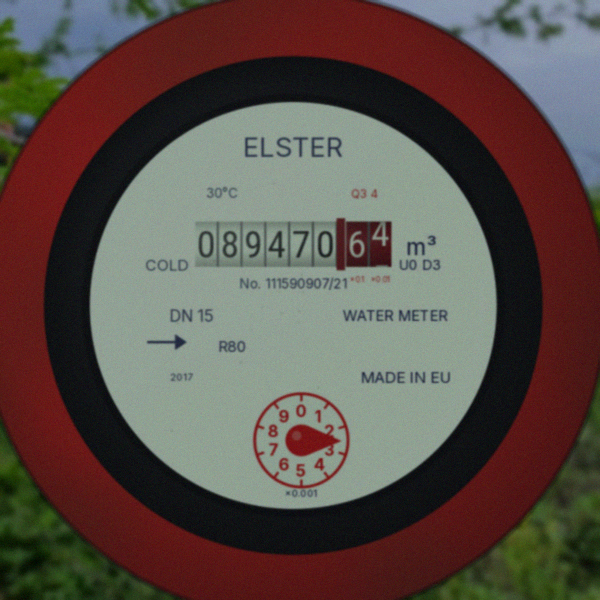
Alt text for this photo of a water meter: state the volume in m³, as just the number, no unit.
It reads 89470.642
